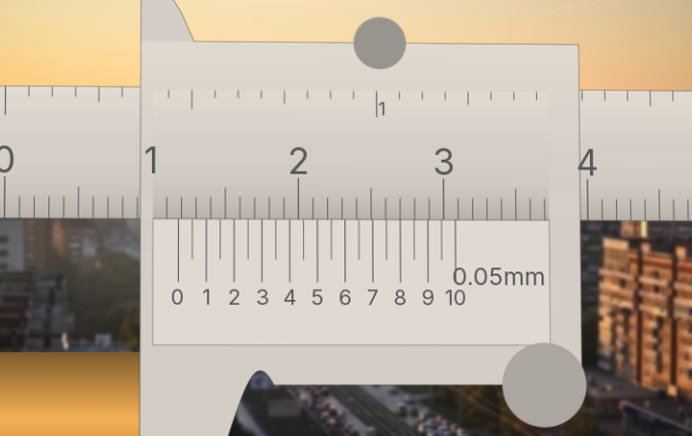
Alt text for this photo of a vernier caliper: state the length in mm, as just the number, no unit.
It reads 11.8
